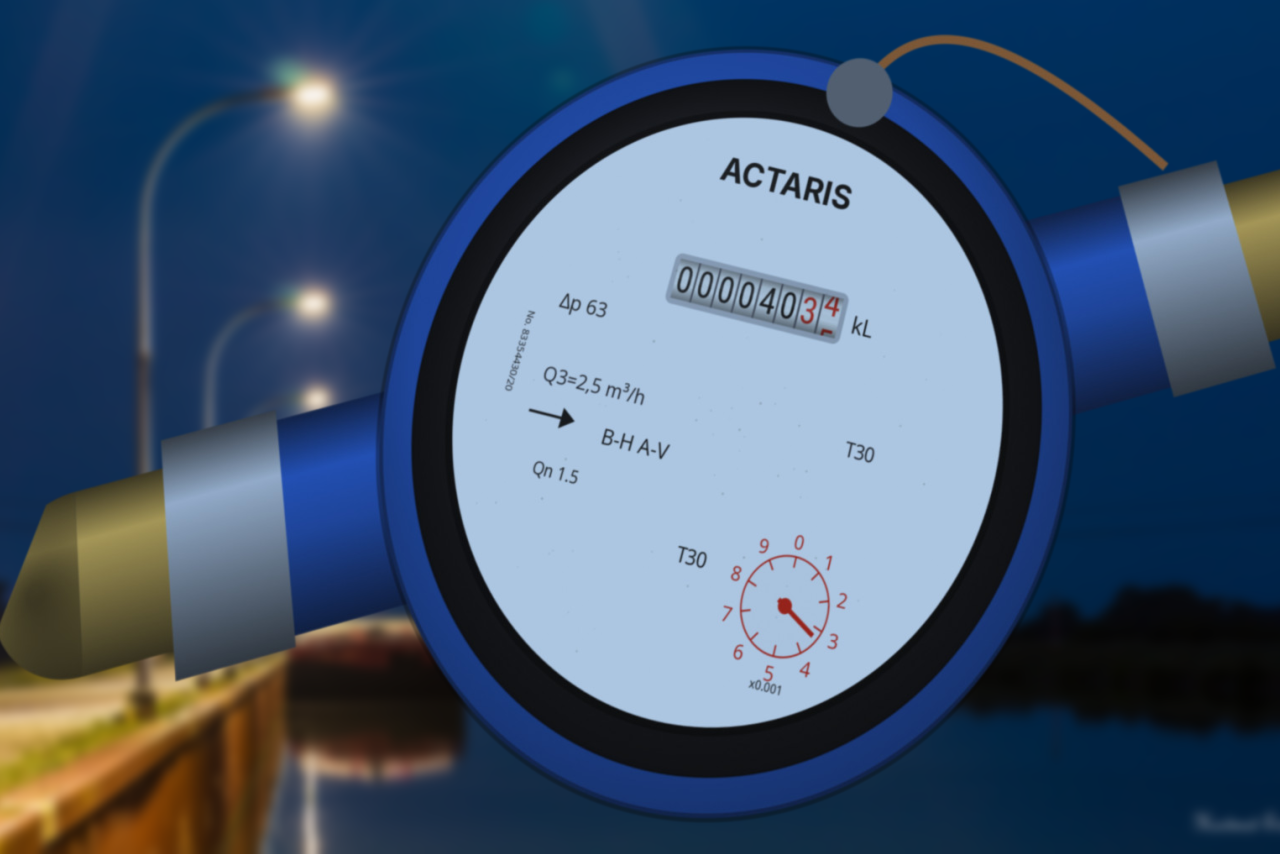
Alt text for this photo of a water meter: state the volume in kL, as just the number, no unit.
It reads 40.343
